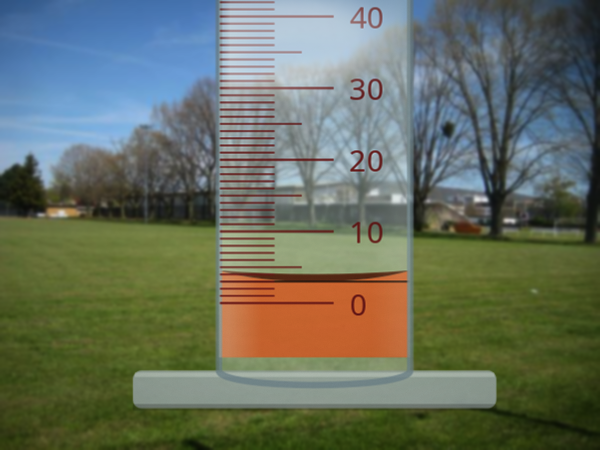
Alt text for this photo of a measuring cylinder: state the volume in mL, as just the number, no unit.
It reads 3
